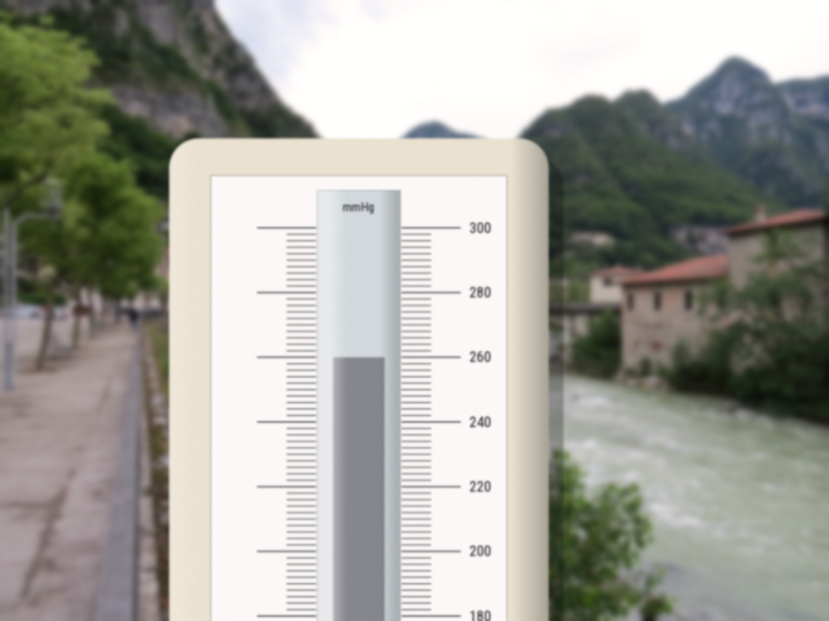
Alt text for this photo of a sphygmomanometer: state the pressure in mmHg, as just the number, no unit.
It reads 260
